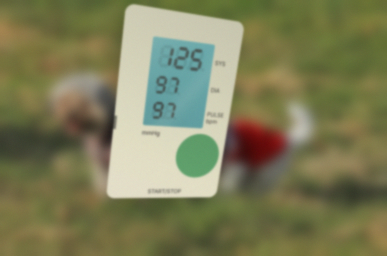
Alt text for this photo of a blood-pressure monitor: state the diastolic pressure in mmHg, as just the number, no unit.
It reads 97
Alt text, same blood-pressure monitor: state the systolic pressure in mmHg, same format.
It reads 125
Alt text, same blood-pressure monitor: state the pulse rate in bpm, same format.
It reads 97
